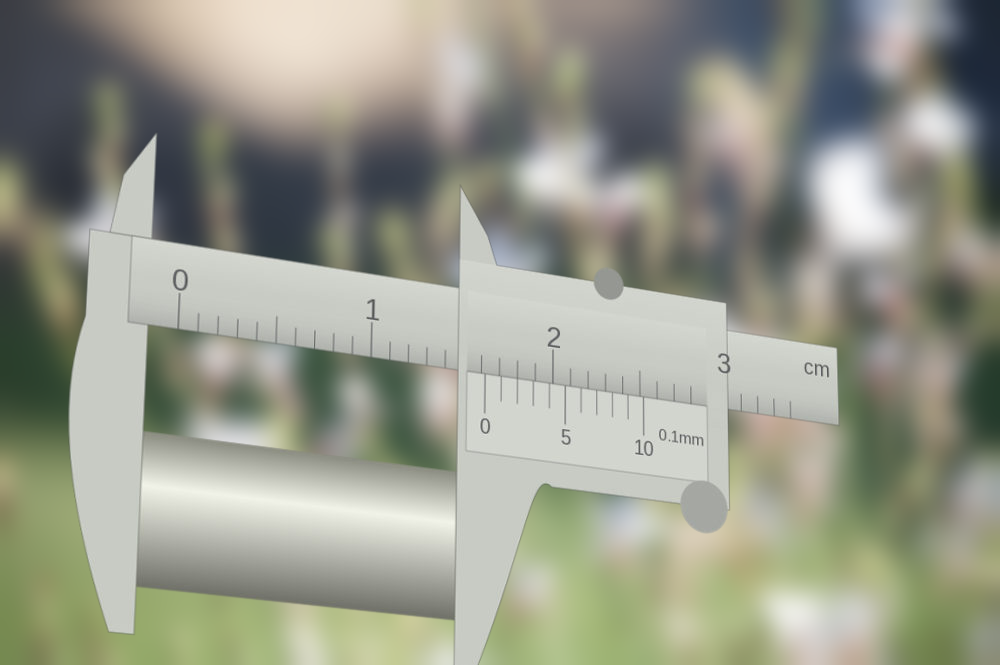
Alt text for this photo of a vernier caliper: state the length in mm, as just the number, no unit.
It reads 16.2
